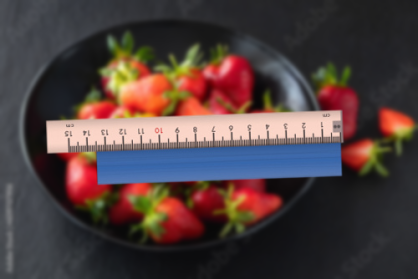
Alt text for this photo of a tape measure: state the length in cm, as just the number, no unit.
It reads 13.5
